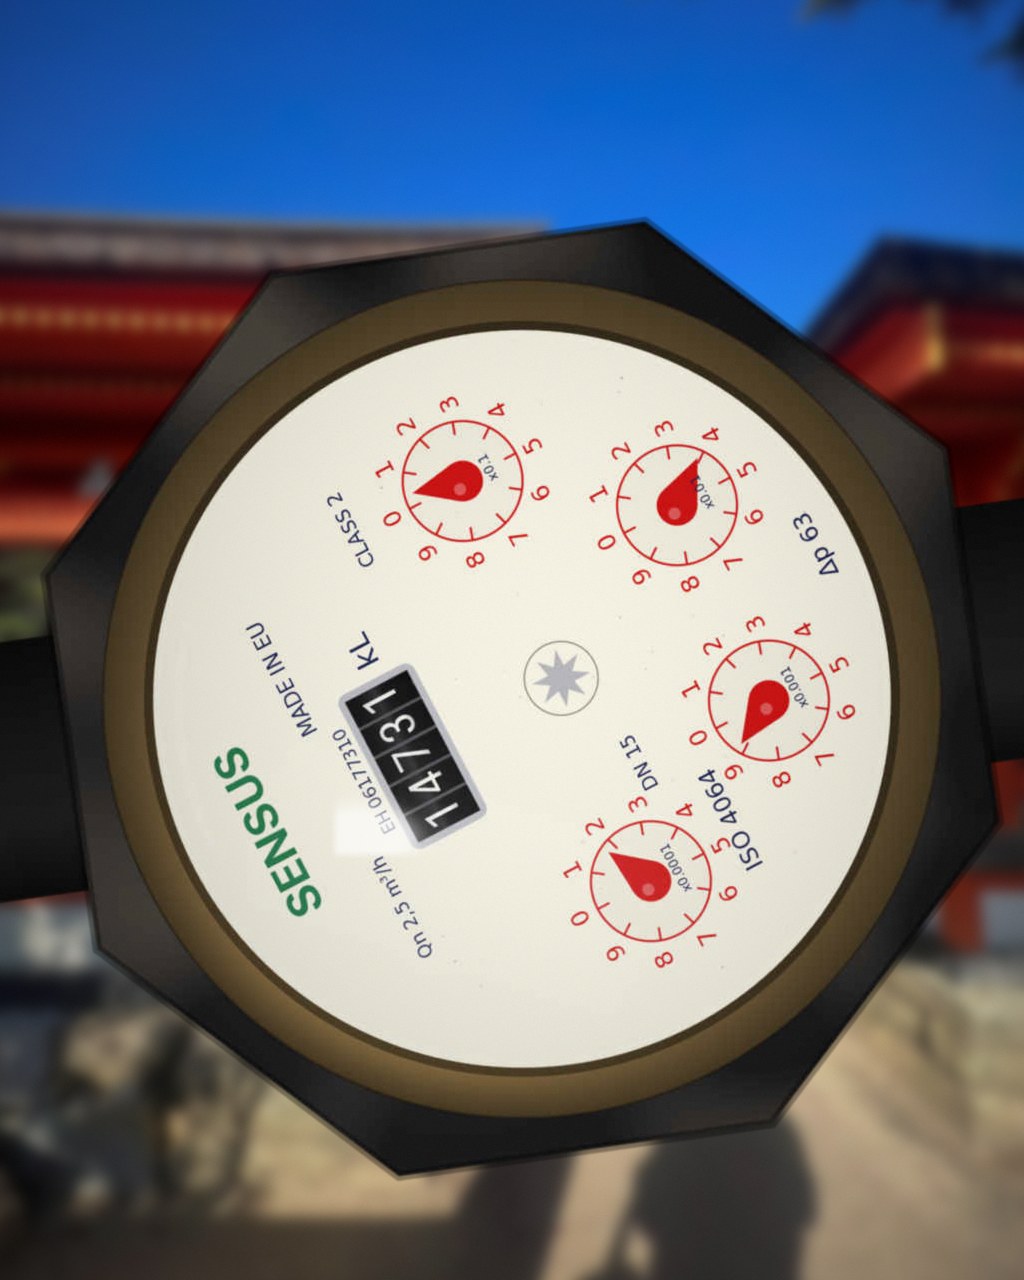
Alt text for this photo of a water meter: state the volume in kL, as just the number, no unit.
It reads 14731.0391
